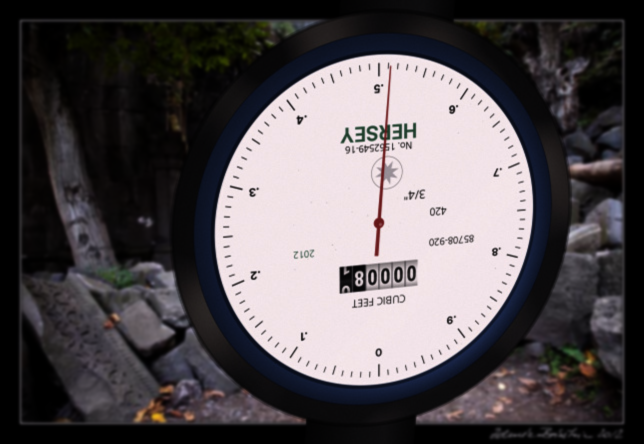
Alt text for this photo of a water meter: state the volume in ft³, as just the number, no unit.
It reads 80.51
